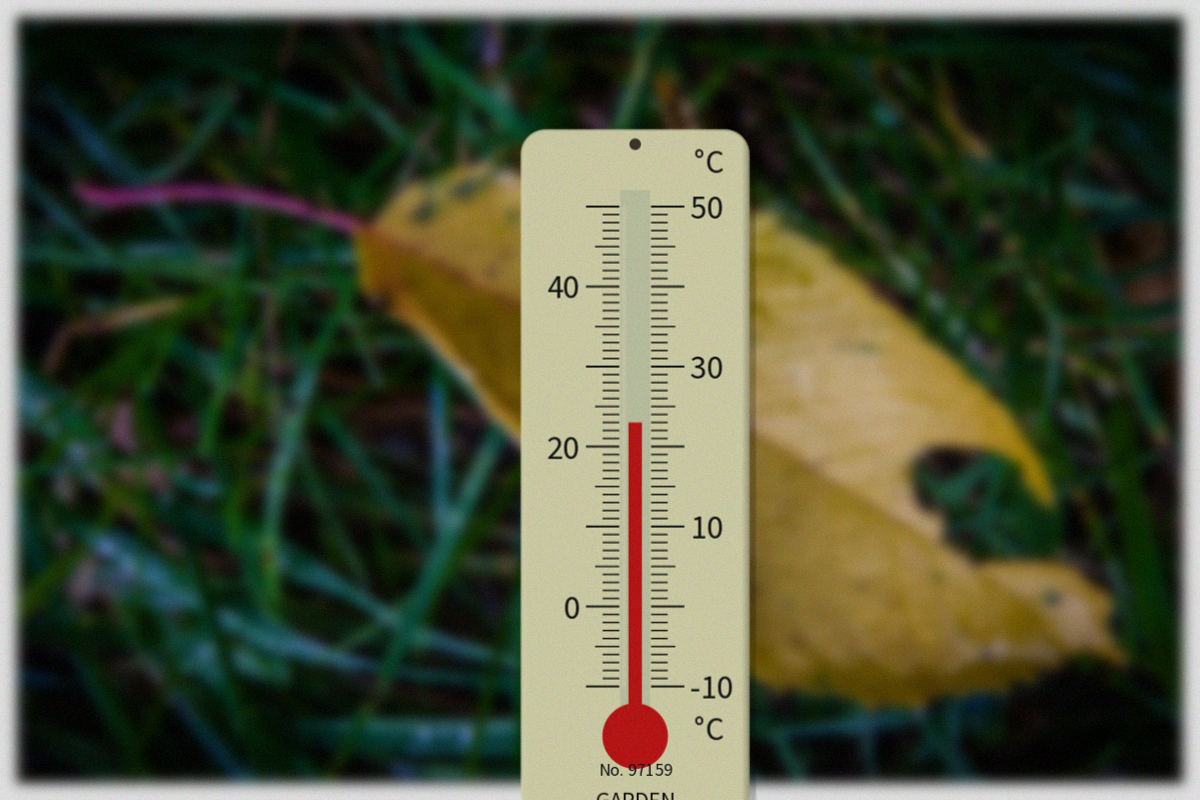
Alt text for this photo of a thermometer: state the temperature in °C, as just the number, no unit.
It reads 23
